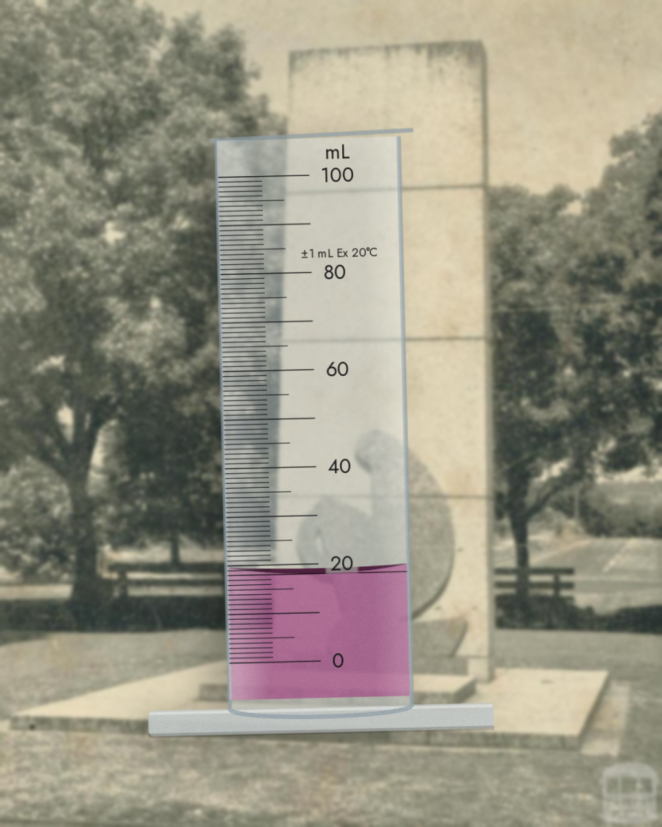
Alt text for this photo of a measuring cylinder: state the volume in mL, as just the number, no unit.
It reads 18
